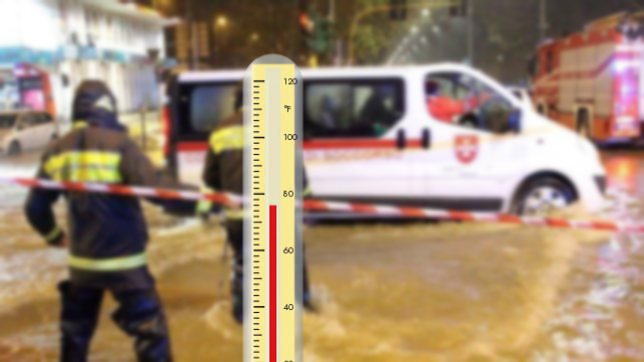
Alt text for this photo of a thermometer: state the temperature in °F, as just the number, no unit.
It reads 76
